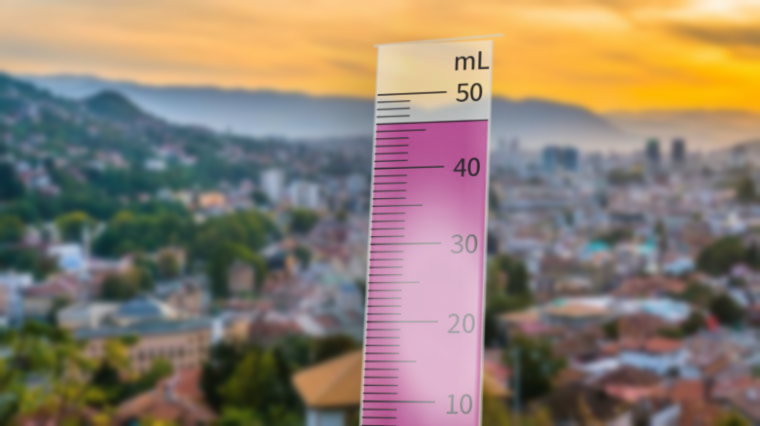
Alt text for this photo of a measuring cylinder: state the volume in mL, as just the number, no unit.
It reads 46
